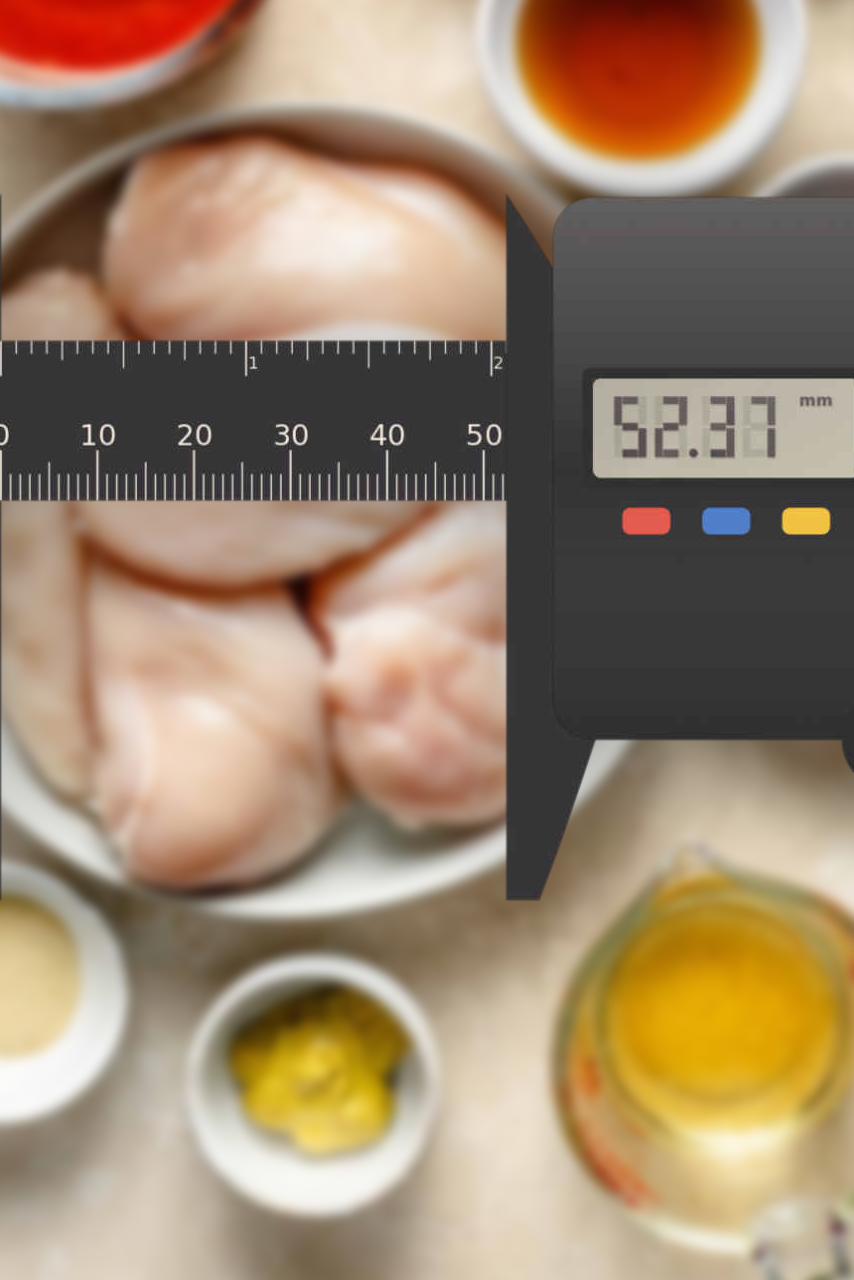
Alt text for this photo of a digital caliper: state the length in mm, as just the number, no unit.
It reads 52.37
